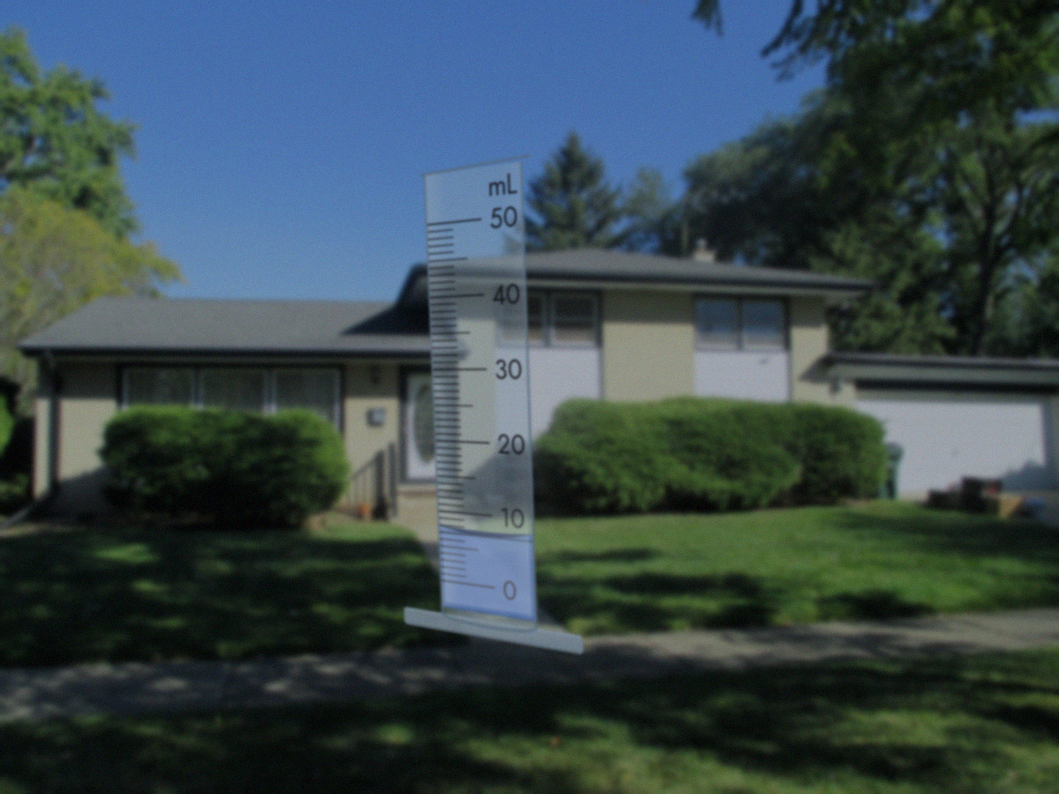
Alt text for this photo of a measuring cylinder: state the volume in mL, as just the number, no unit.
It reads 7
